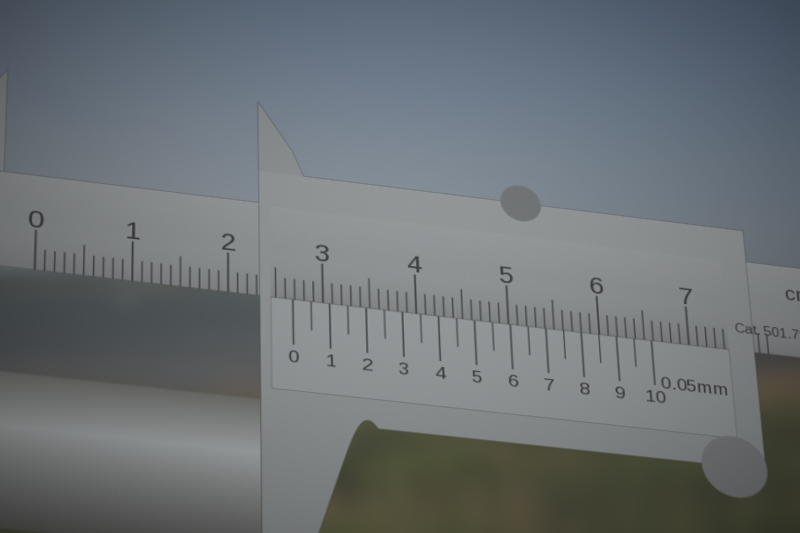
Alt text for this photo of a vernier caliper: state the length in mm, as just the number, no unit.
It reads 26.8
